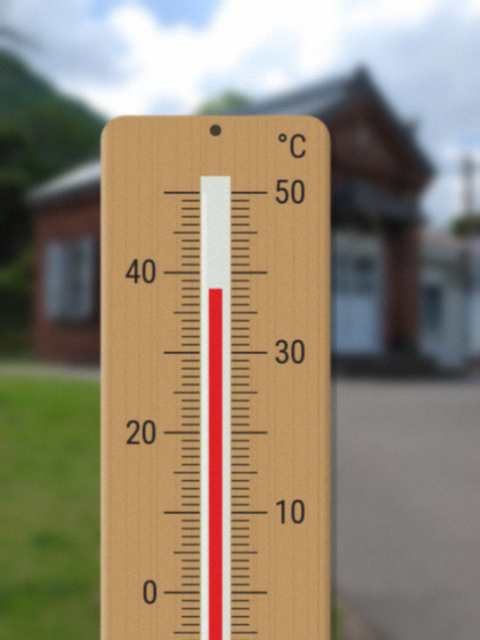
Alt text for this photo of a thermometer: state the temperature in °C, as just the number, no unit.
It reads 38
